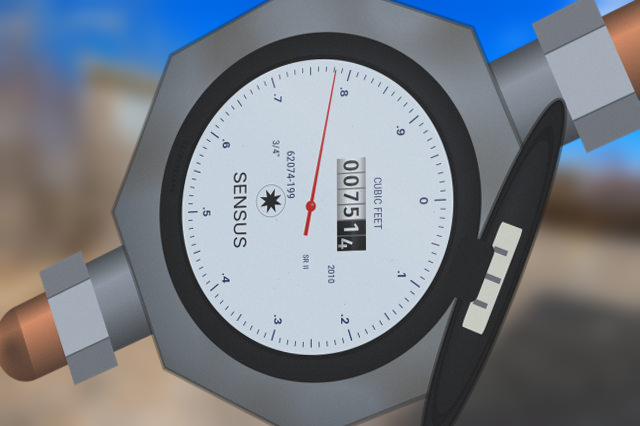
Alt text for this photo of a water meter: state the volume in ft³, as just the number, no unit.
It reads 7513.78
